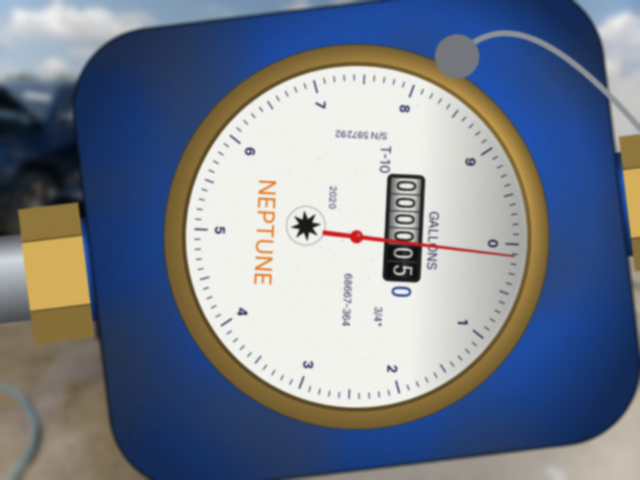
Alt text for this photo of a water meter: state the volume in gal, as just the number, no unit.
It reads 50.1
